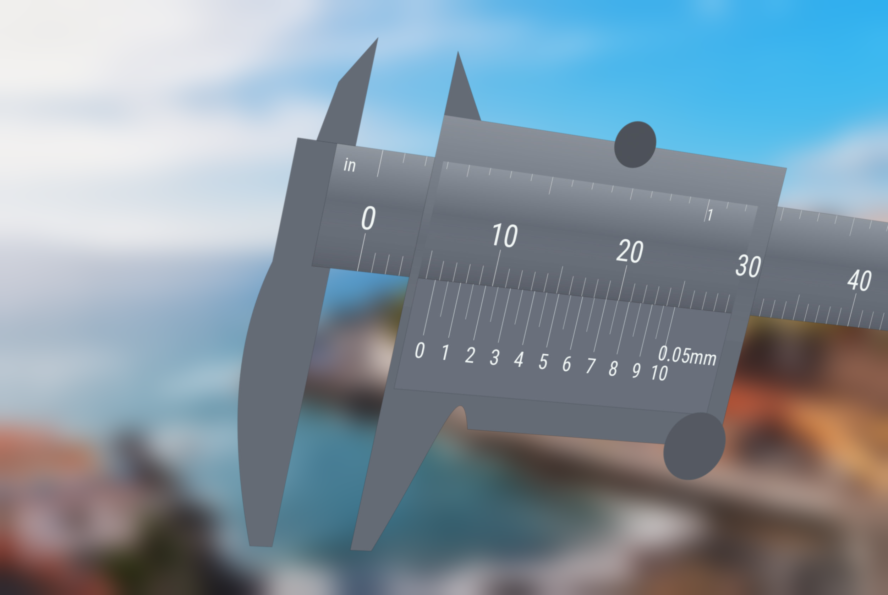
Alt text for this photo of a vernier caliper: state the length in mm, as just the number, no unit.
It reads 5.7
